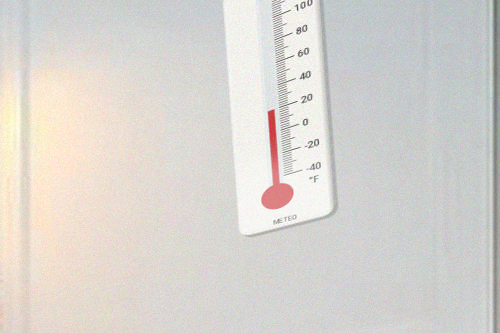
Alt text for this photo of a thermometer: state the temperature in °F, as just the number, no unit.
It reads 20
